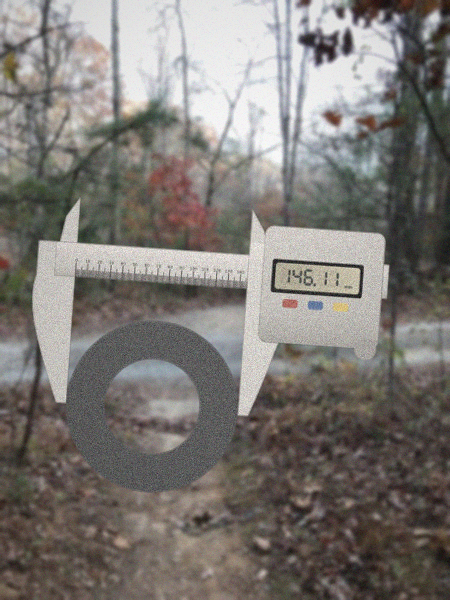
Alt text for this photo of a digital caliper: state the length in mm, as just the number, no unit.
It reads 146.11
